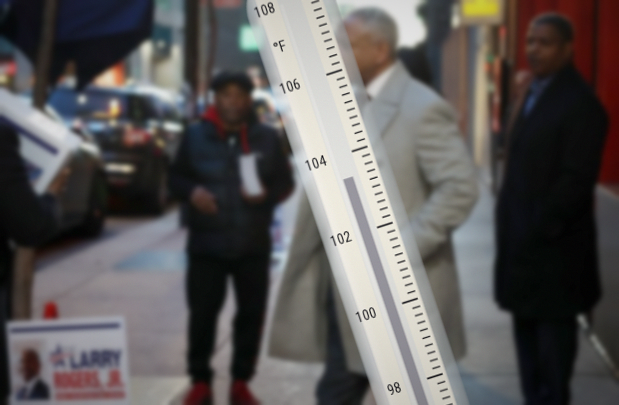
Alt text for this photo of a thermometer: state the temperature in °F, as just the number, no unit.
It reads 103.4
